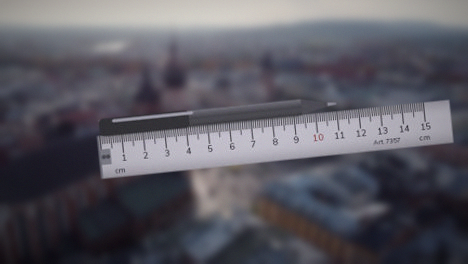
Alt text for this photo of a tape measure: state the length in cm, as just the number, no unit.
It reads 11
